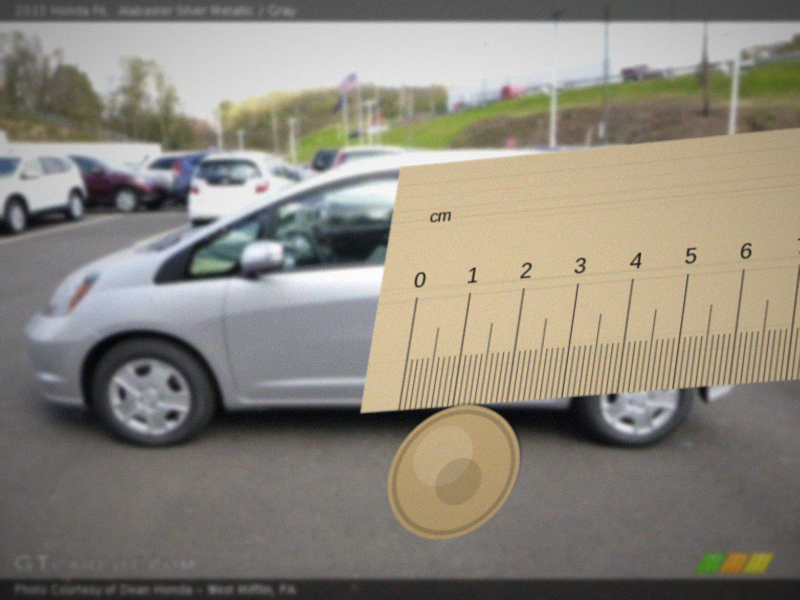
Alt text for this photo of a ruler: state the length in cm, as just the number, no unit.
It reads 2.4
